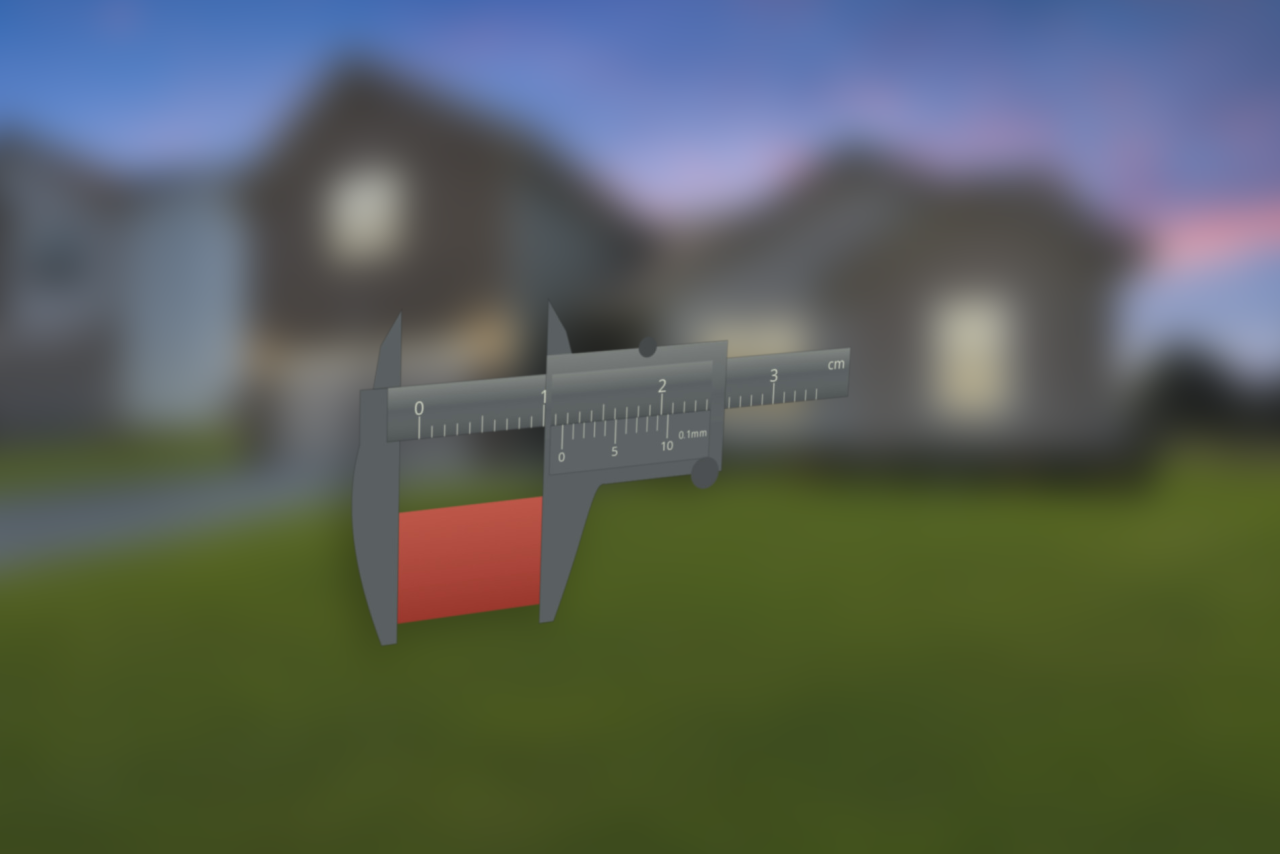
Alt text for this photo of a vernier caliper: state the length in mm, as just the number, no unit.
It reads 11.6
